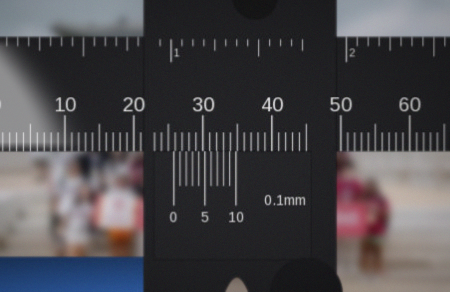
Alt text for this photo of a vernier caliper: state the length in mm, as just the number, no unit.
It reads 25.8
